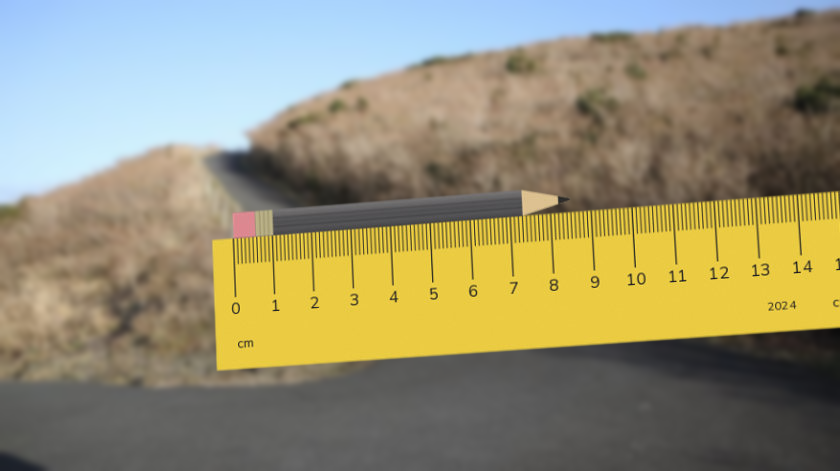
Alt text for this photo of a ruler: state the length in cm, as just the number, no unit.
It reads 8.5
